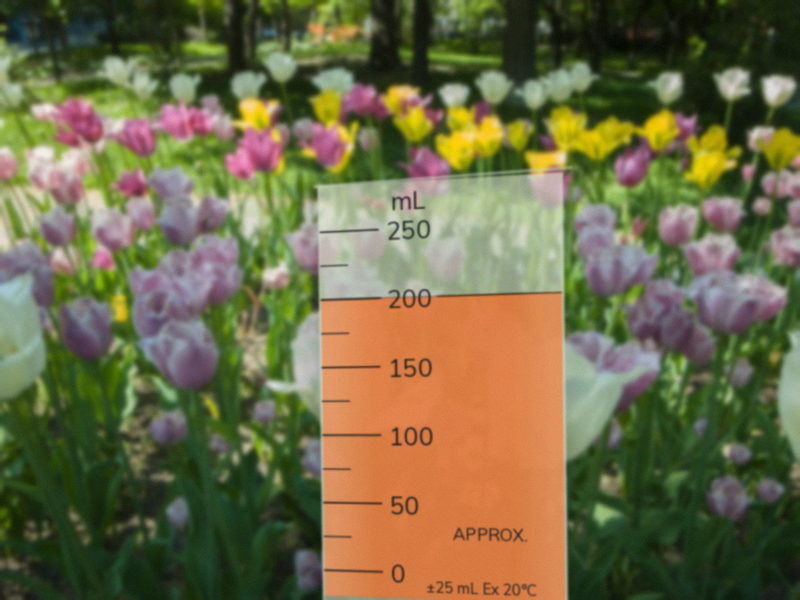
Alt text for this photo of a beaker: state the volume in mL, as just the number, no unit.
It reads 200
